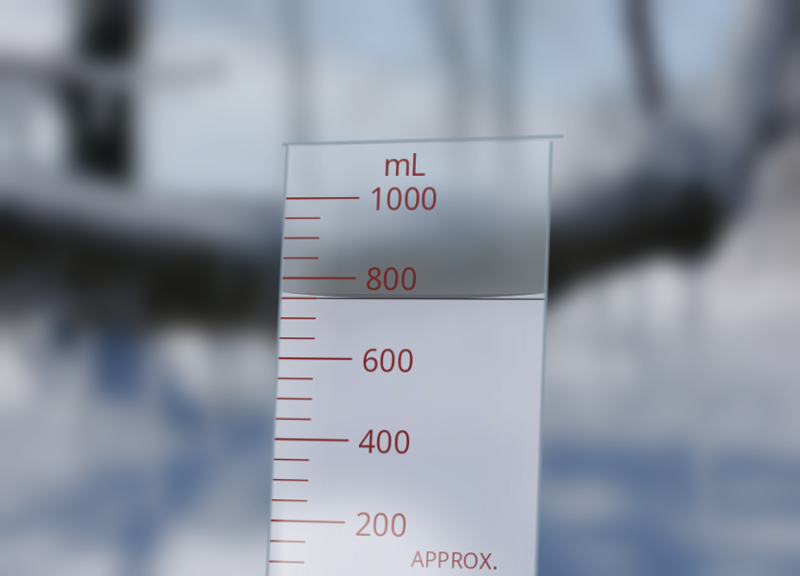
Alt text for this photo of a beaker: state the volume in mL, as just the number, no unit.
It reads 750
